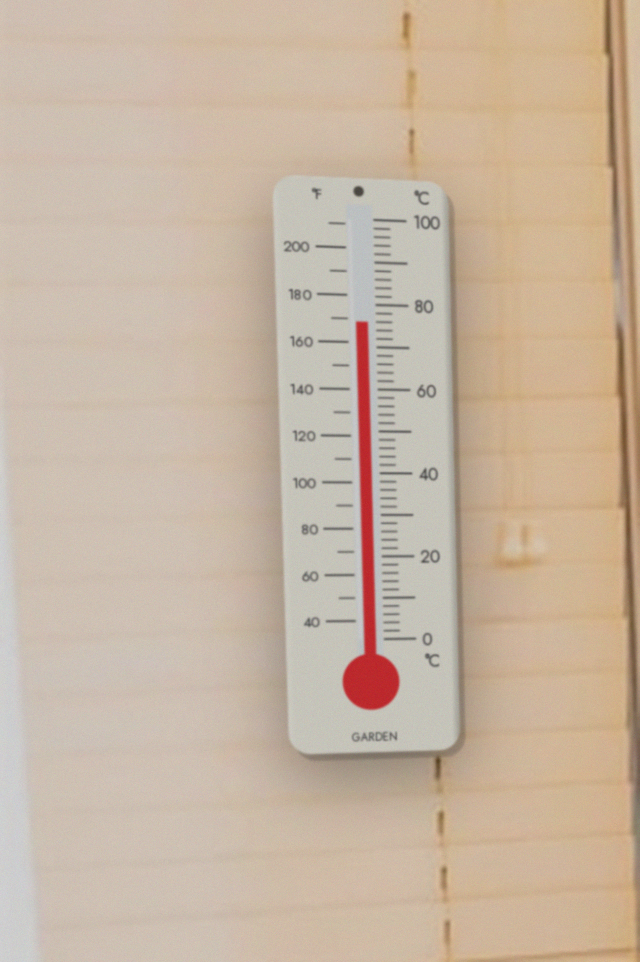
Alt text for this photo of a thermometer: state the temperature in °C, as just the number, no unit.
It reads 76
